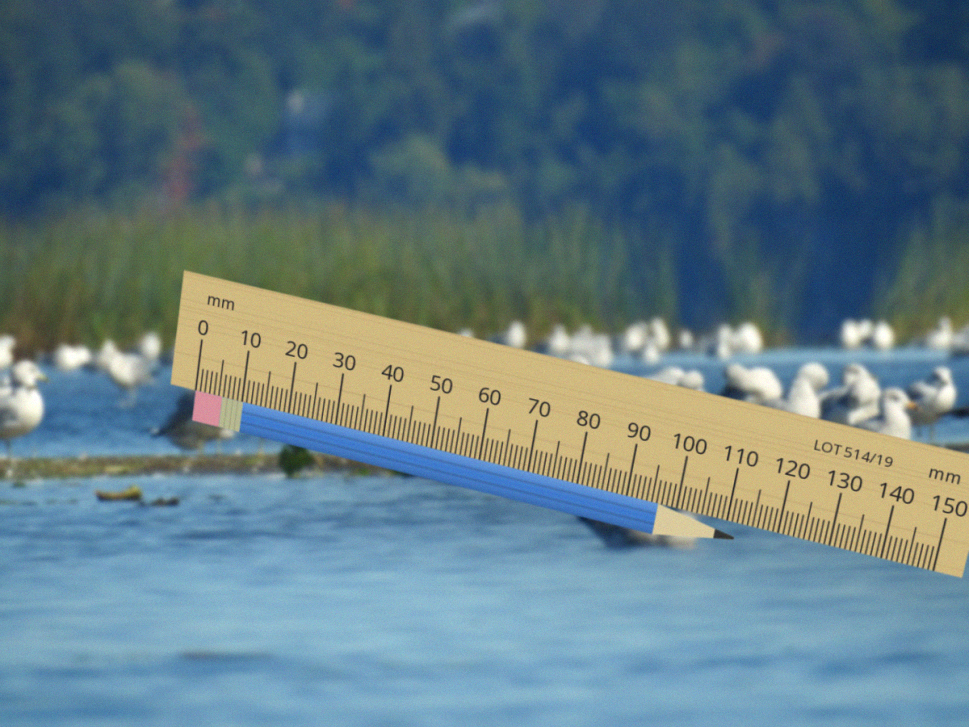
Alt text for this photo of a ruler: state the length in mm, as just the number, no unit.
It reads 112
